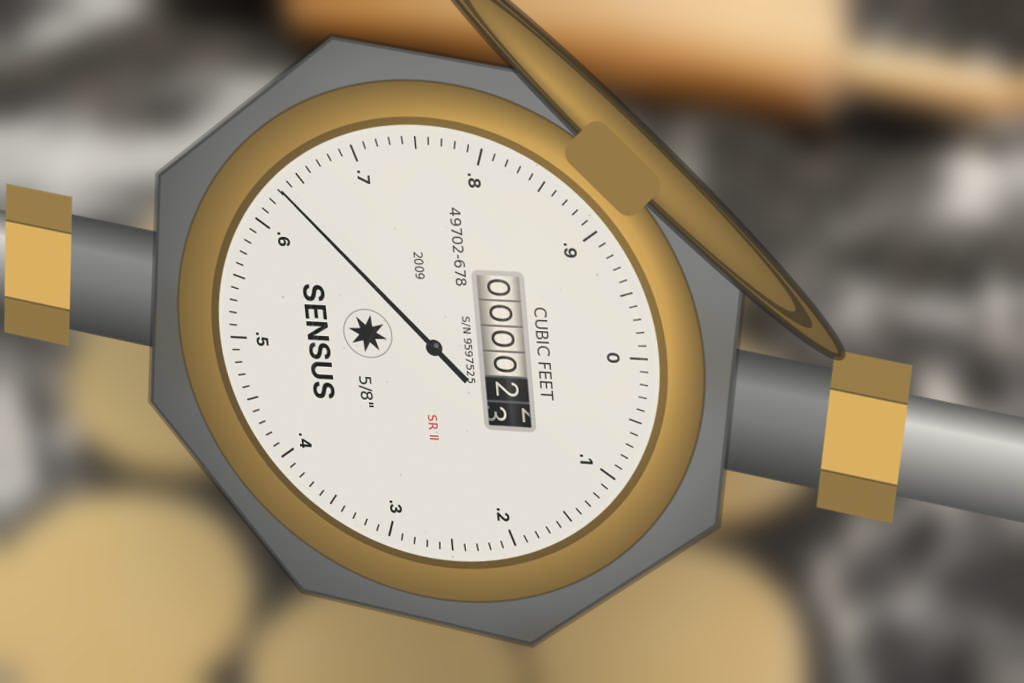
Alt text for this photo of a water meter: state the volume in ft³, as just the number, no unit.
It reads 22.63
